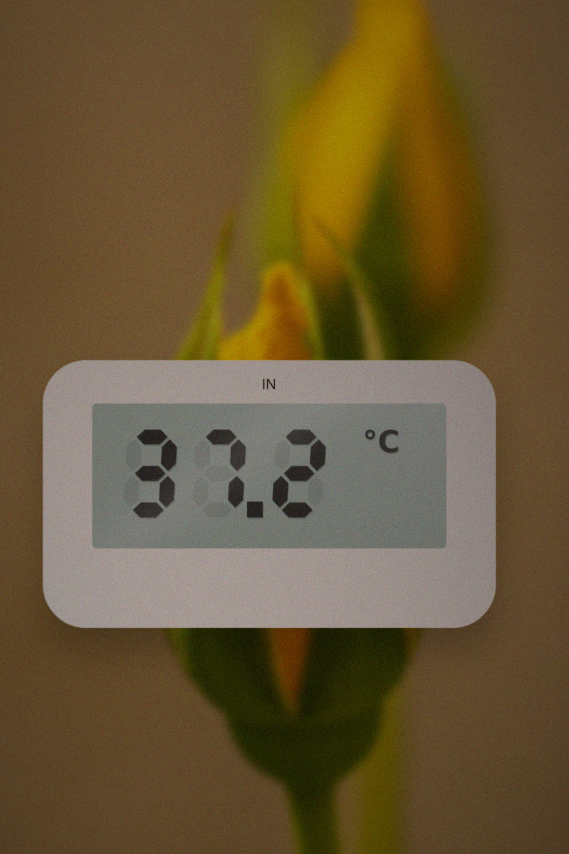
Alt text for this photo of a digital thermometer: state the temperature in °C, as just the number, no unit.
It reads 37.2
